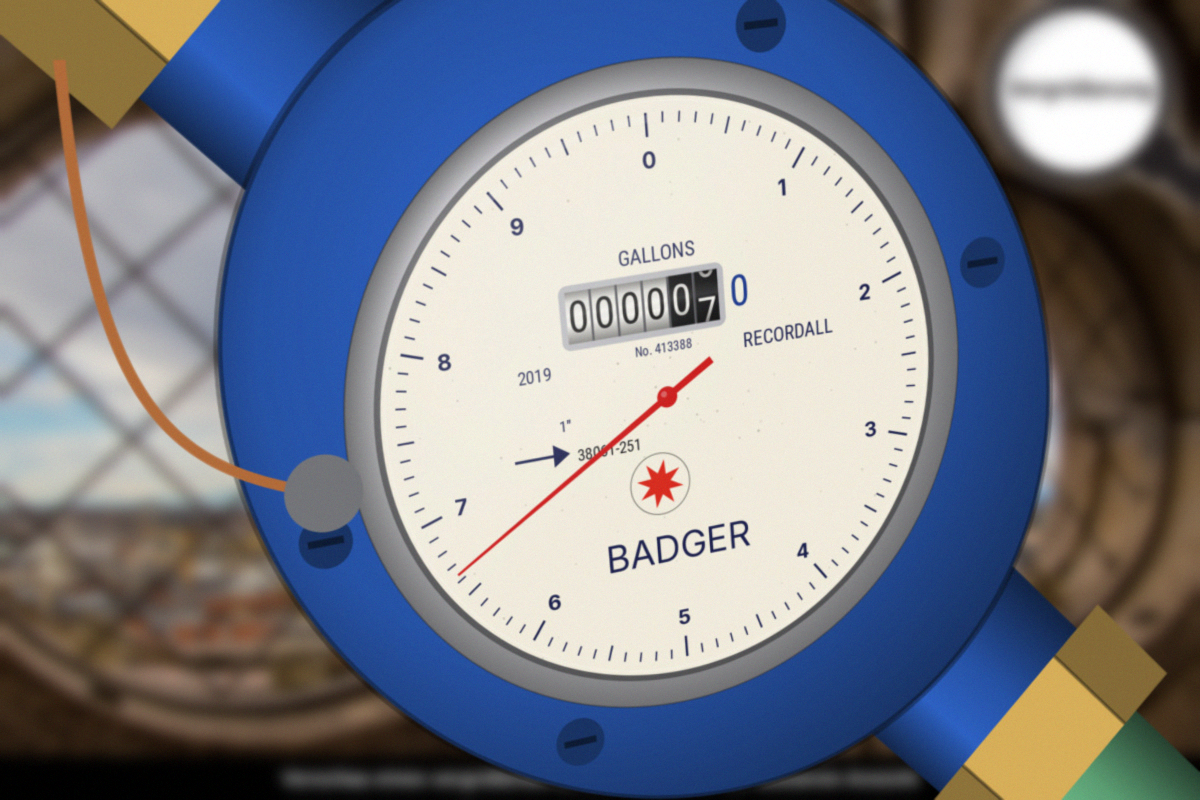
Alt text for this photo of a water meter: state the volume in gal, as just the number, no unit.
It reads 66.6
